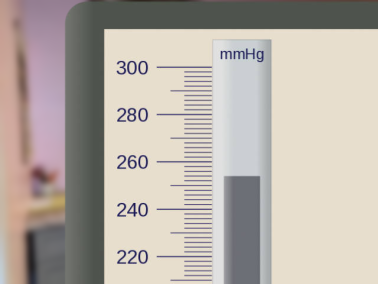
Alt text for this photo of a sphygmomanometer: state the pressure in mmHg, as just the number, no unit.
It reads 254
